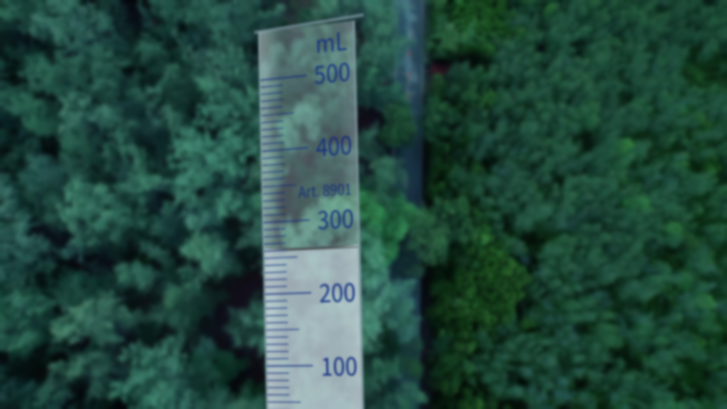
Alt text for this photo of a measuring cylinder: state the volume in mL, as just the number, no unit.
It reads 260
